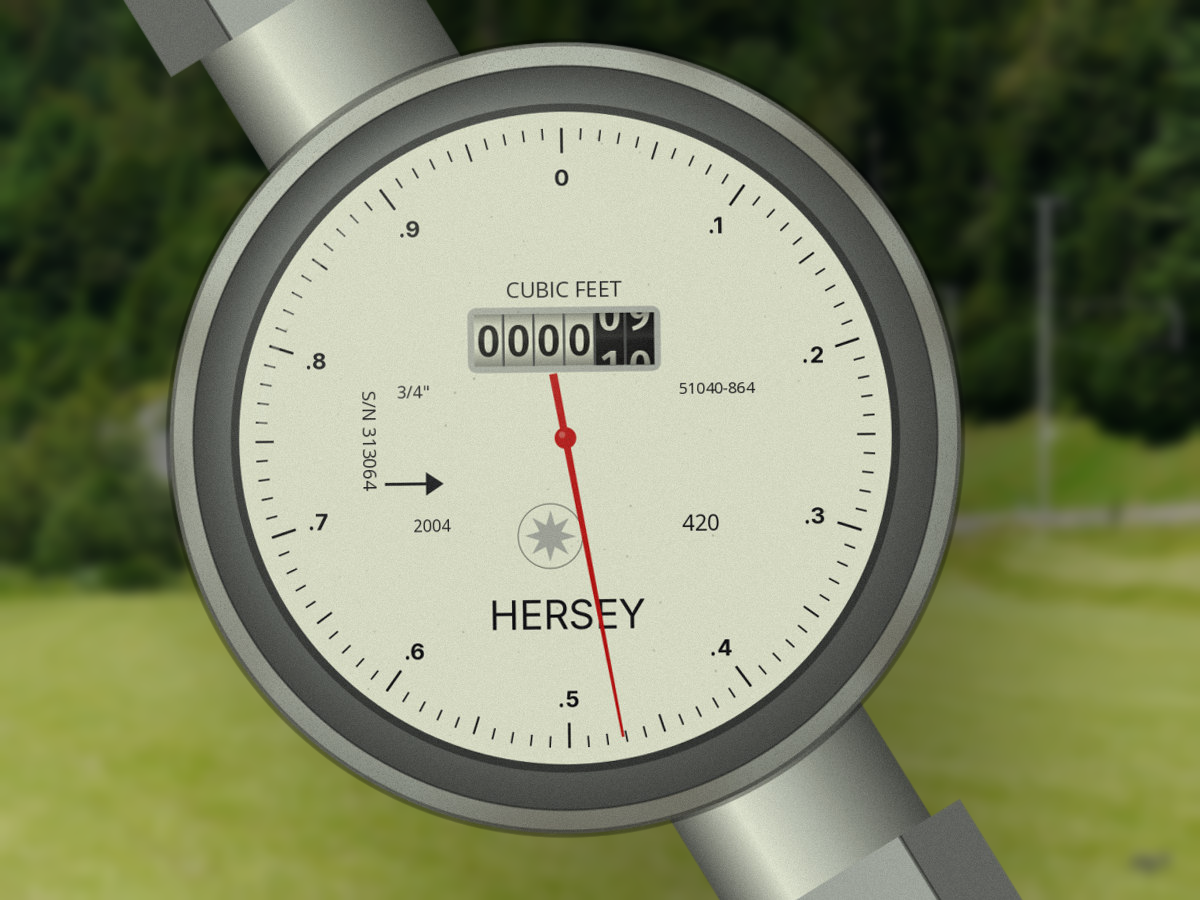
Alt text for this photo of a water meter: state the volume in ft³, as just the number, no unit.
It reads 9.47
